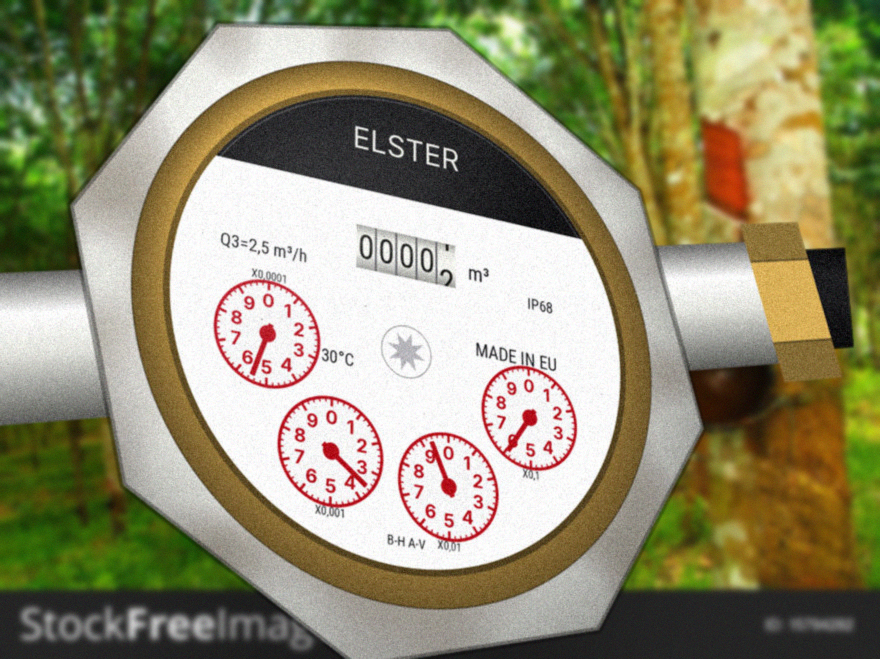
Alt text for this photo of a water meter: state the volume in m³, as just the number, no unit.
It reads 1.5935
